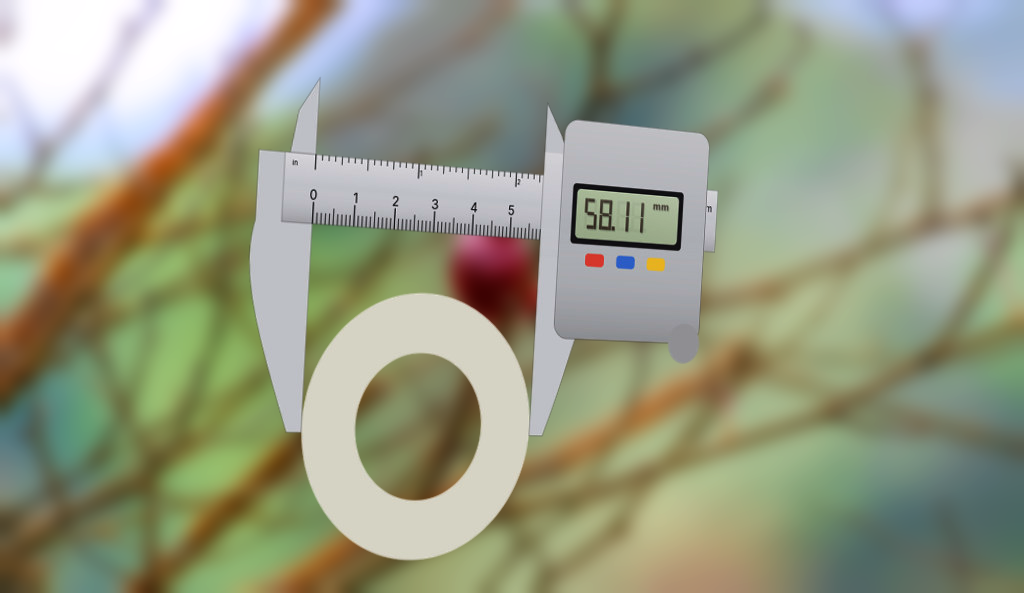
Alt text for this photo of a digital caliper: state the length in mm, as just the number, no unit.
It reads 58.11
